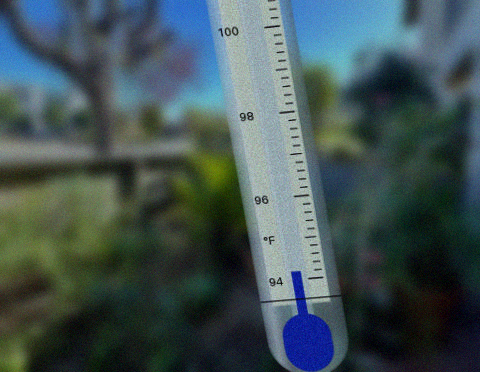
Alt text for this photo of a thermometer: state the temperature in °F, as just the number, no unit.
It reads 94.2
